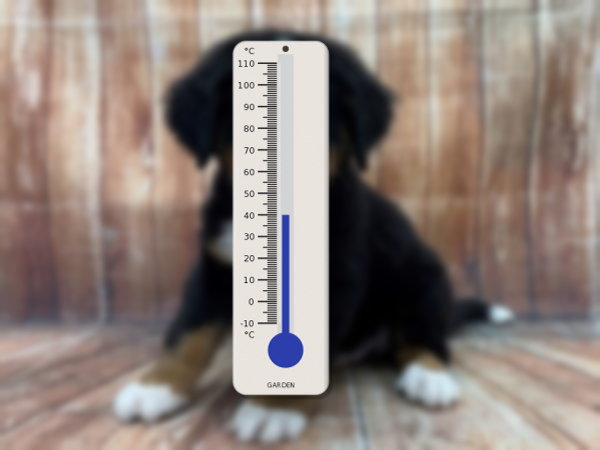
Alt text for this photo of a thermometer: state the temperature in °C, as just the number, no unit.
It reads 40
